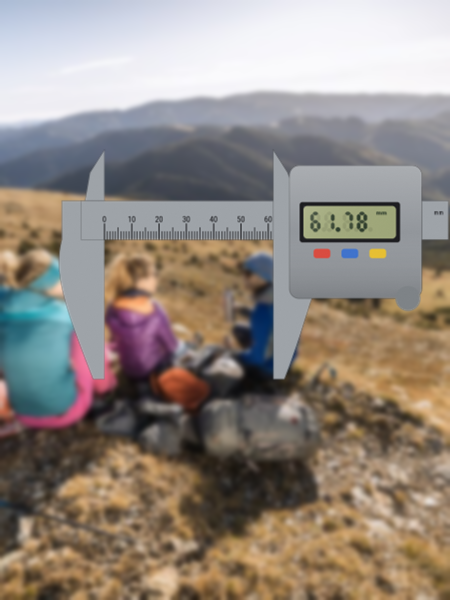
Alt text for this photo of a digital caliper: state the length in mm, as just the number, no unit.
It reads 61.78
